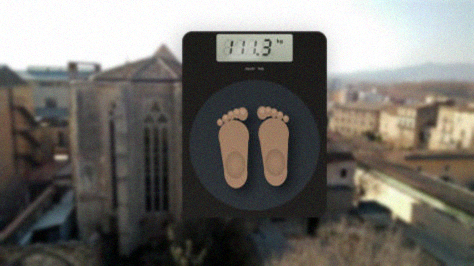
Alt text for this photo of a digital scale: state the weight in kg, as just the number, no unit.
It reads 111.3
